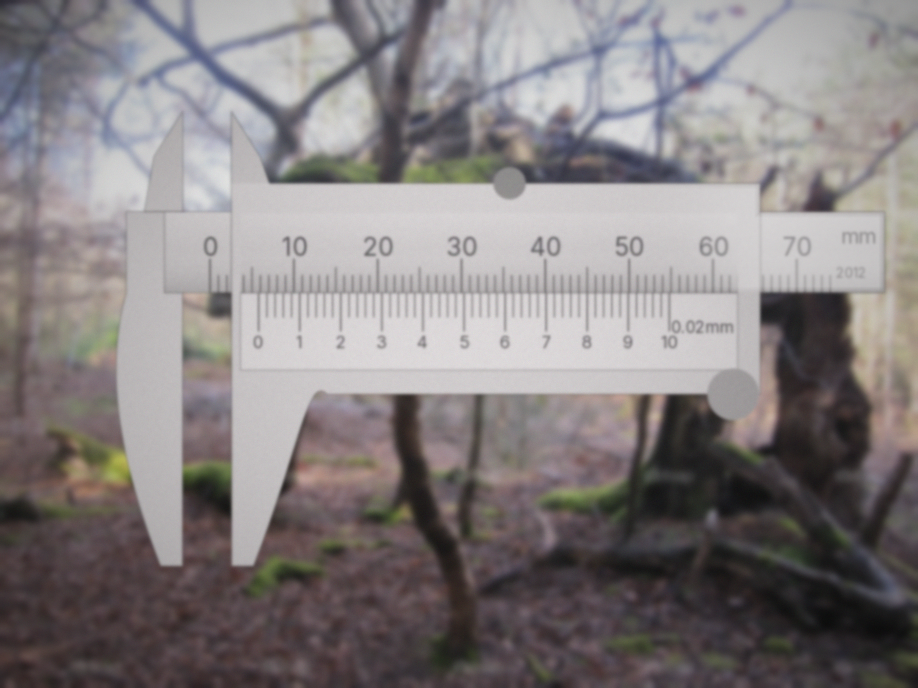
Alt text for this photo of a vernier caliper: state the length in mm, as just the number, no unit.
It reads 5.8
